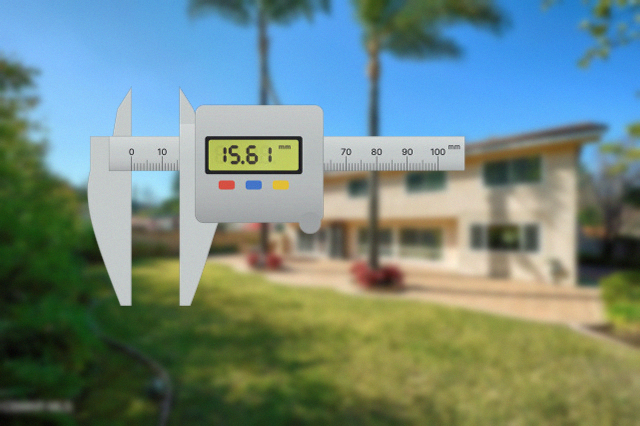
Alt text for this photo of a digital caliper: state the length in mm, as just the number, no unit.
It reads 15.61
